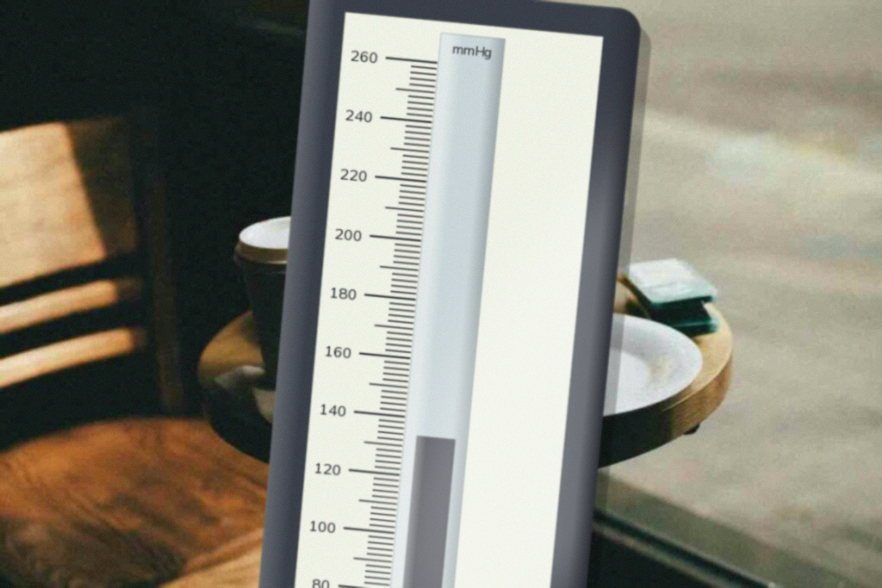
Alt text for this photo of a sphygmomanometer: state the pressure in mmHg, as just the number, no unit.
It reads 134
